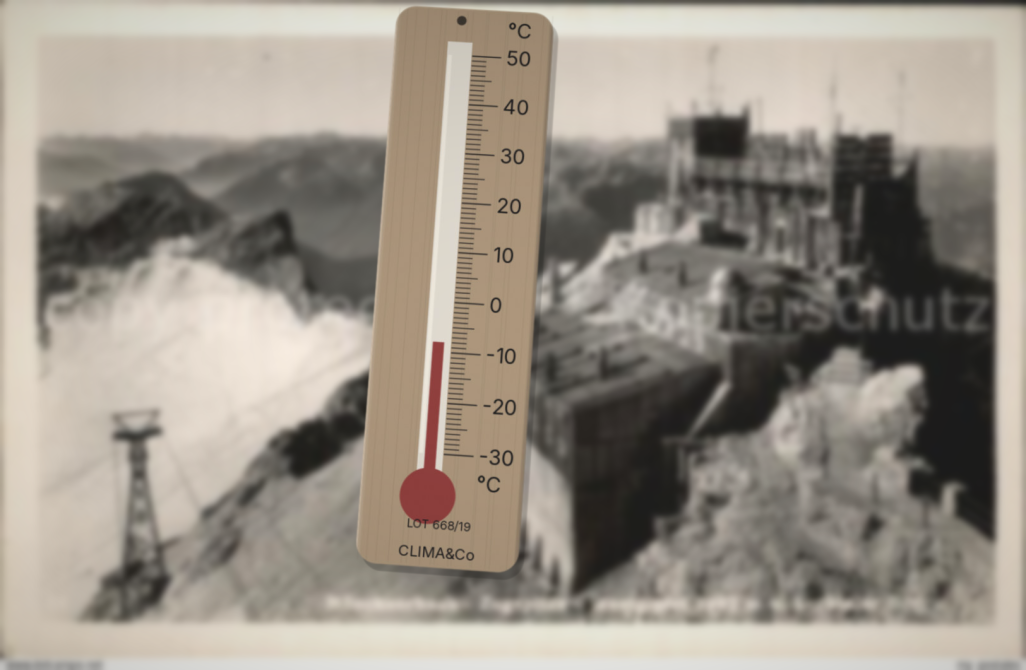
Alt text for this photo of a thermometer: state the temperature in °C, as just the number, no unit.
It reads -8
